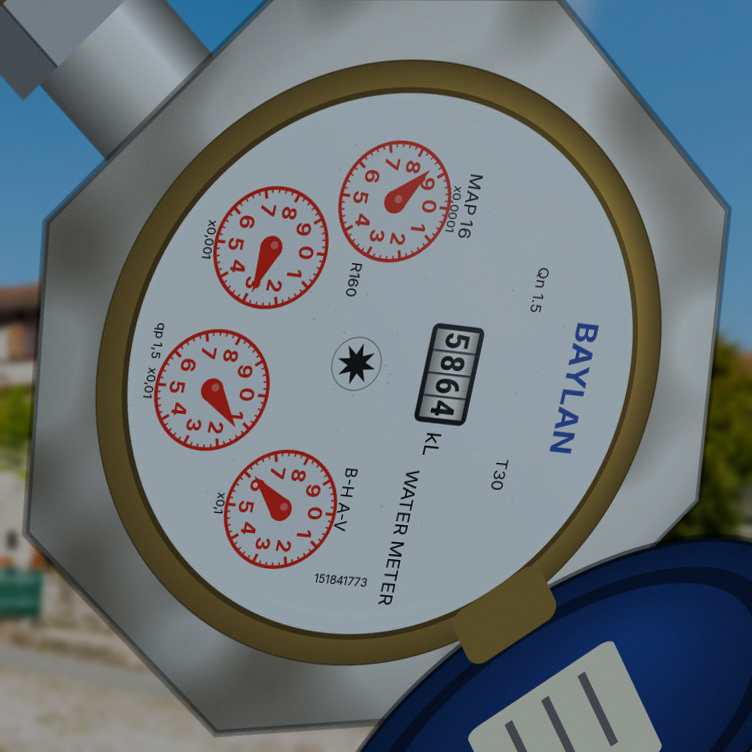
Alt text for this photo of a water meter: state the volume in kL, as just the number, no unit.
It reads 5864.6128
